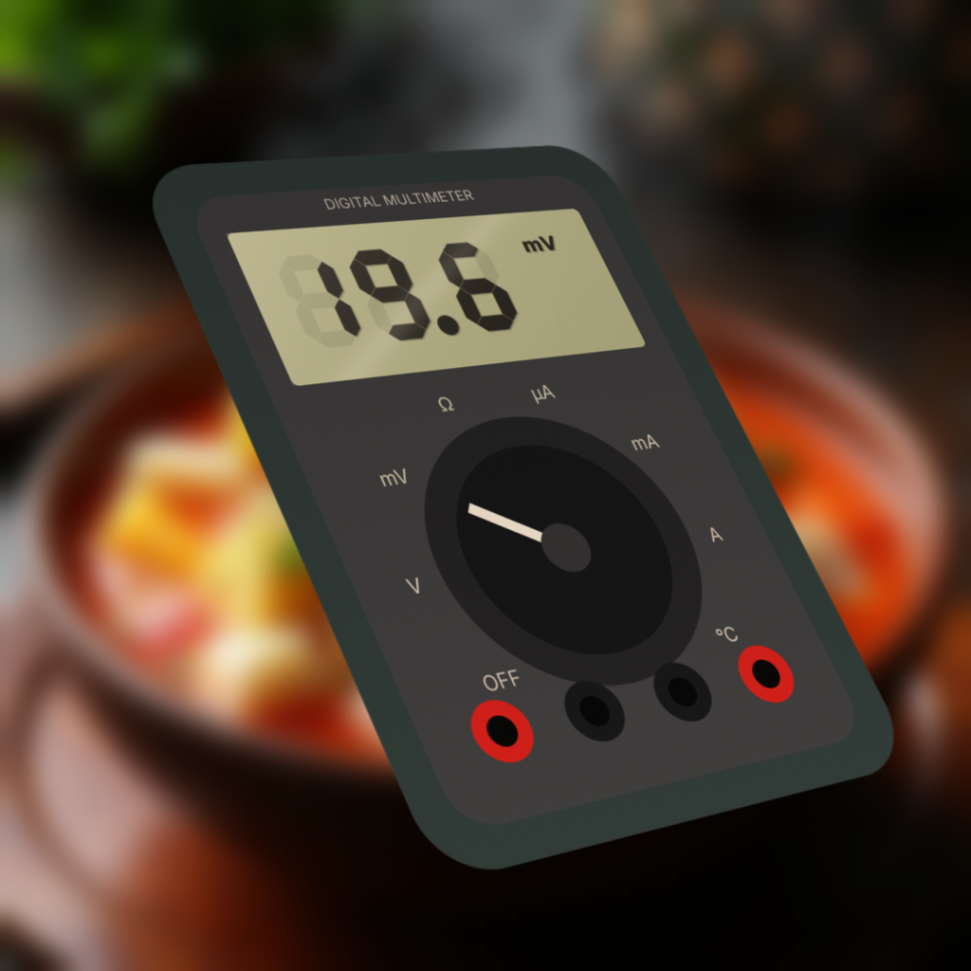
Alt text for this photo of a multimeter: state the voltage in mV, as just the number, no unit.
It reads 19.6
